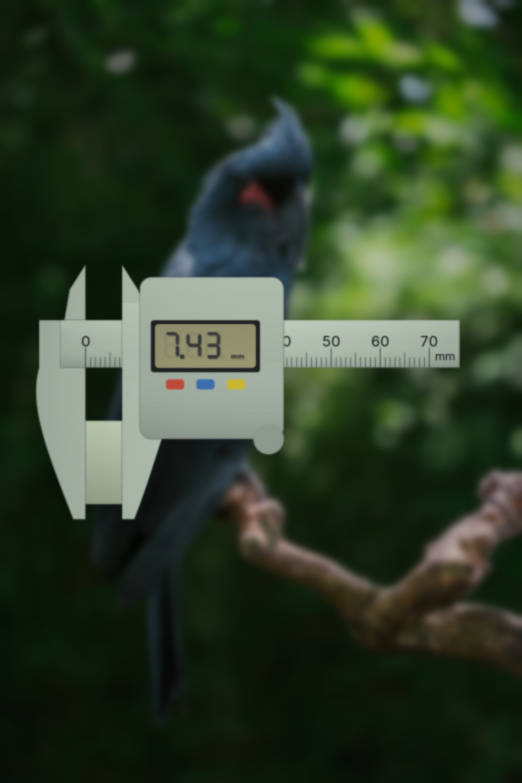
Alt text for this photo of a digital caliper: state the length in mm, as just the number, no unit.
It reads 7.43
